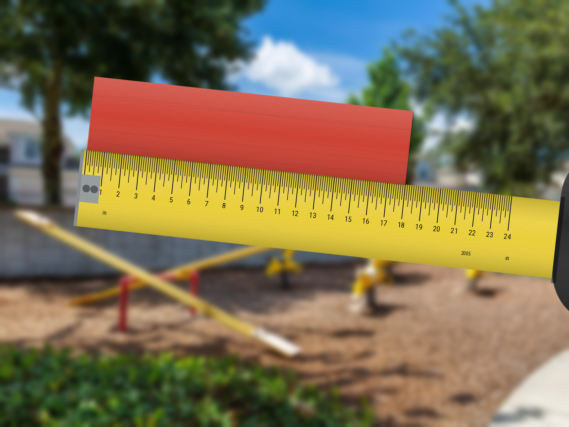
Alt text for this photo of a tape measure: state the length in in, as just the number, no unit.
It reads 18
